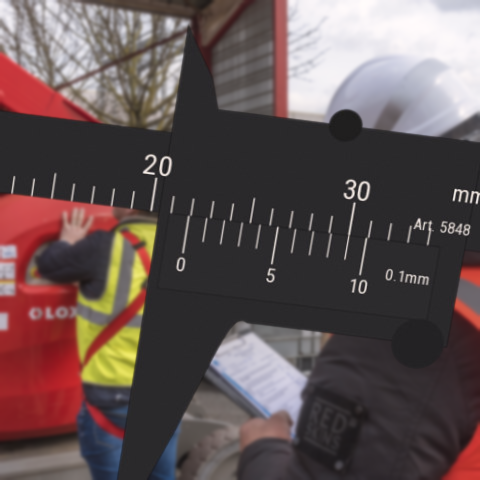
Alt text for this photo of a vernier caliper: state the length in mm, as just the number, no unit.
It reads 21.9
